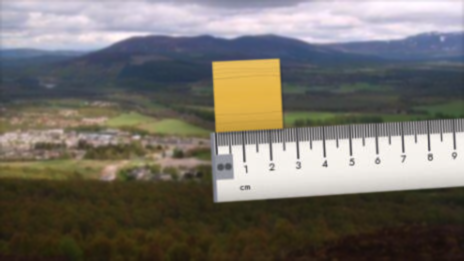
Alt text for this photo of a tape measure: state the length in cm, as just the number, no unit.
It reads 2.5
